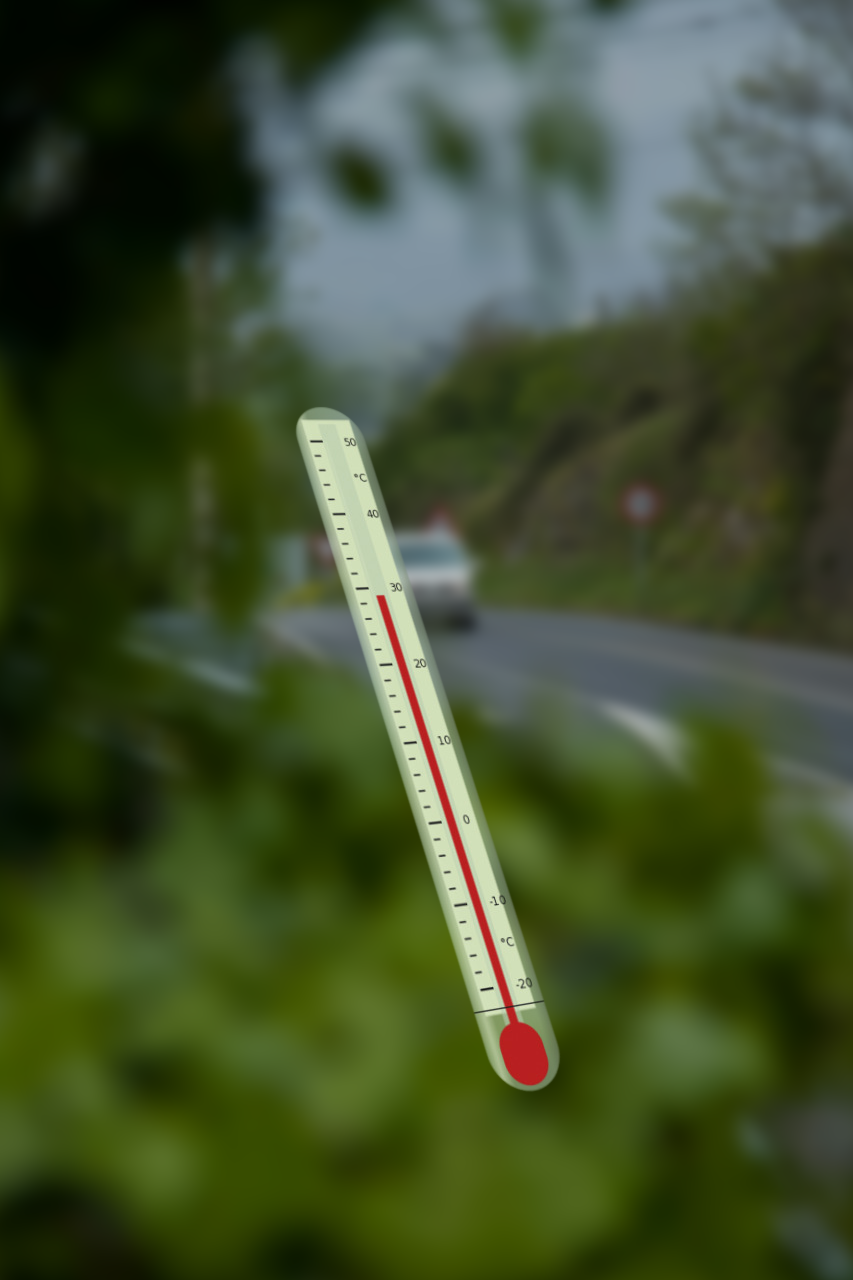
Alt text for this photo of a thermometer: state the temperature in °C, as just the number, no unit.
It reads 29
